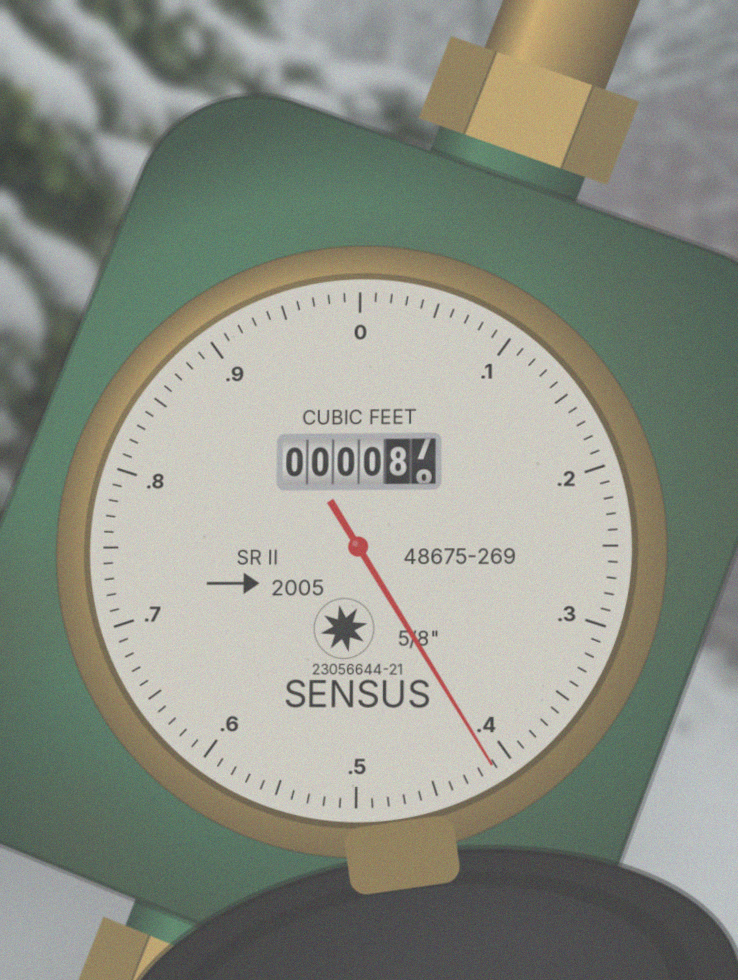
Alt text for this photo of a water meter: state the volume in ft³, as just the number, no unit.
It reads 87.41
